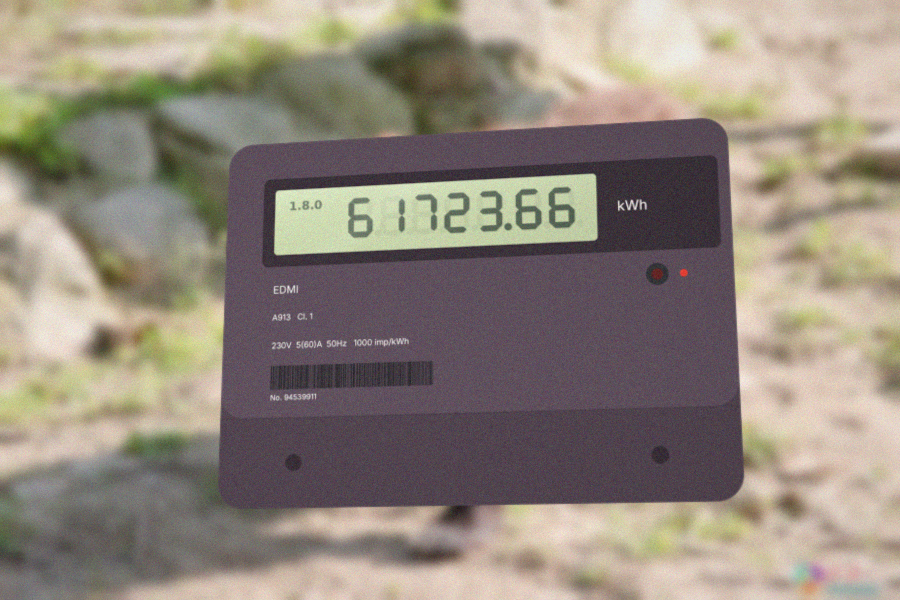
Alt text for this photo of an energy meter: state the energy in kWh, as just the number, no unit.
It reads 61723.66
